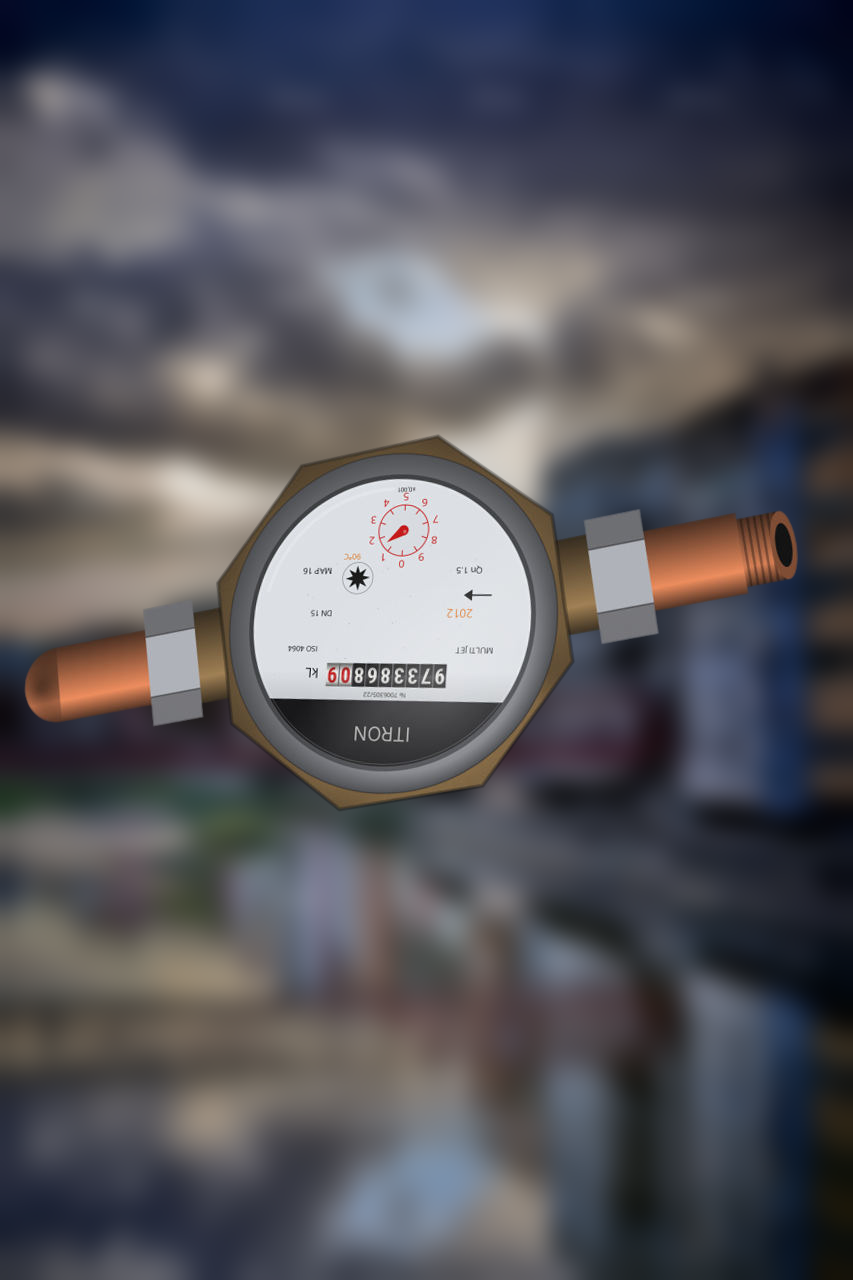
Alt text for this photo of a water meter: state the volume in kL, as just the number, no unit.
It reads 9733868.091
